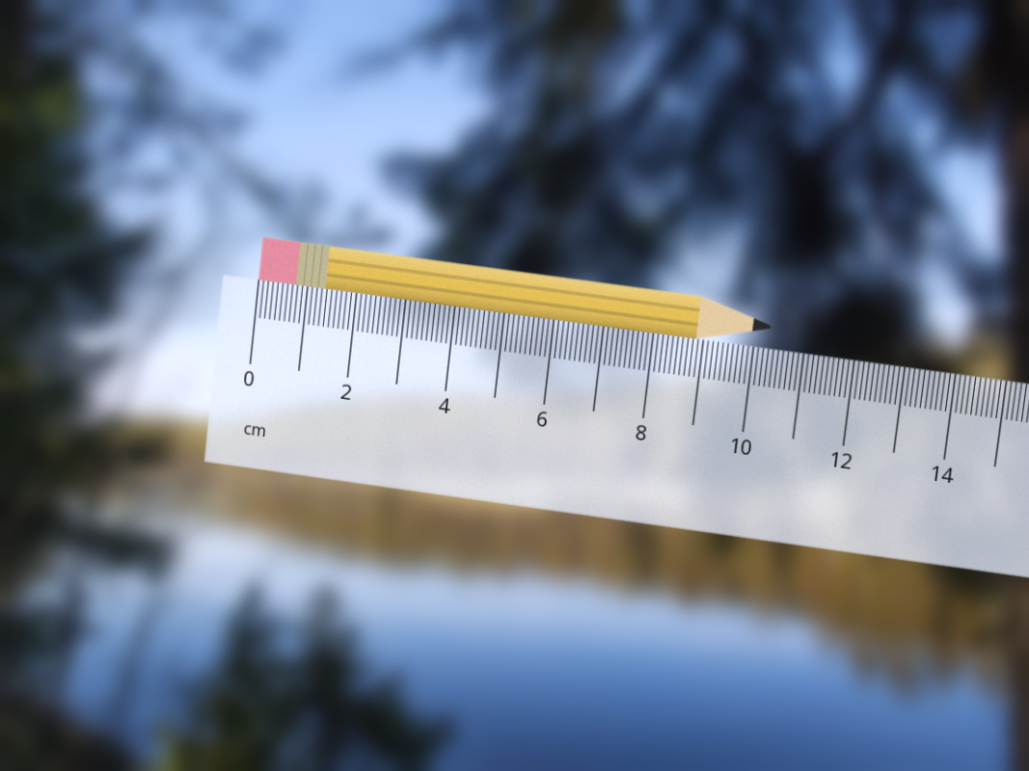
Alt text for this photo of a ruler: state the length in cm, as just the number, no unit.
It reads 10.3
